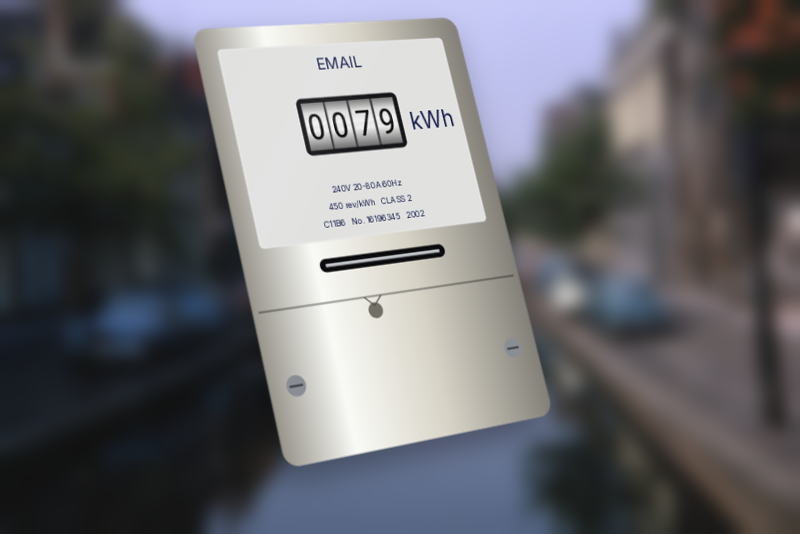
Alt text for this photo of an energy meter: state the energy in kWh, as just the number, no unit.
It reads 79
